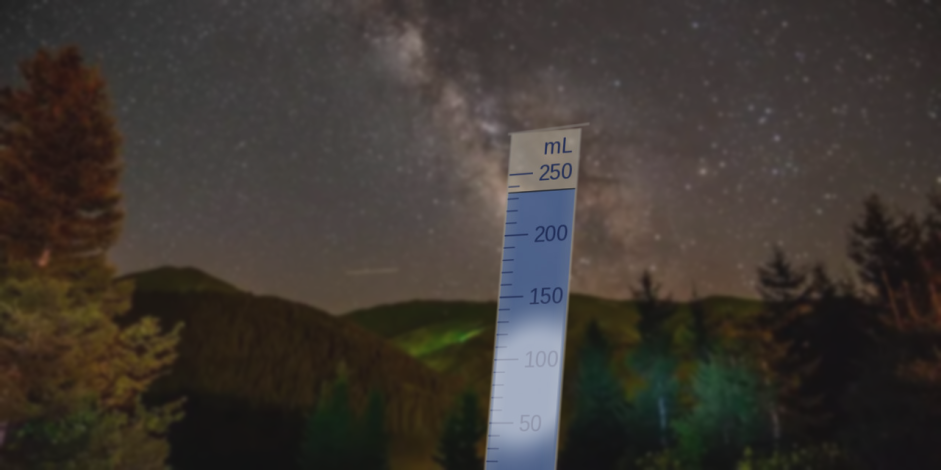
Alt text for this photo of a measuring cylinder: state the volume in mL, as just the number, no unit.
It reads 235
